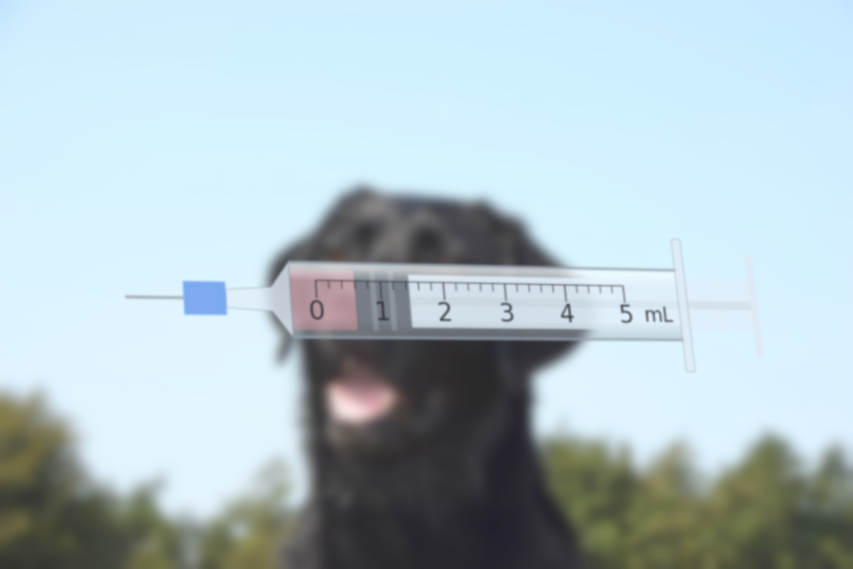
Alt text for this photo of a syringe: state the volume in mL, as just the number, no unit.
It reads 0.6
